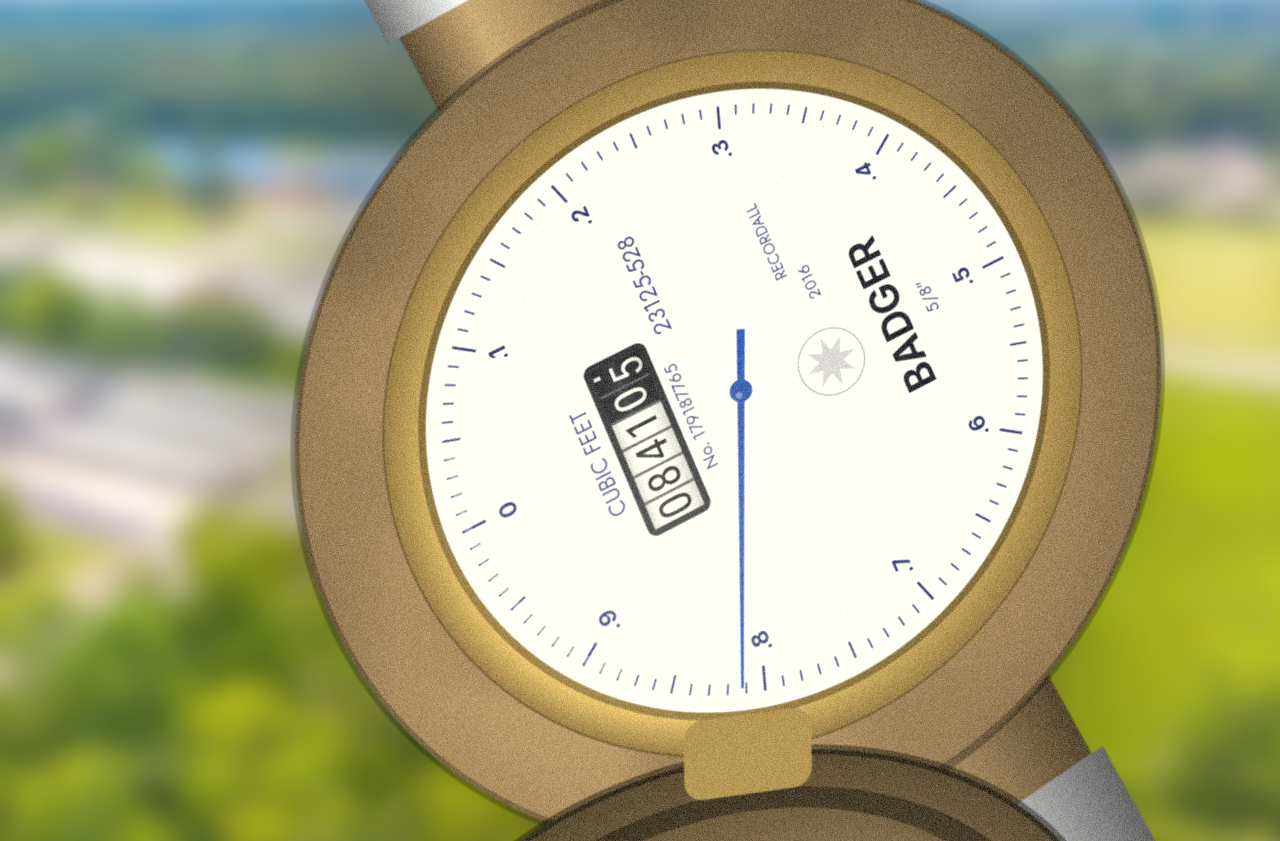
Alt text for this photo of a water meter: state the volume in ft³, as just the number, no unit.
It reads 84104.81
